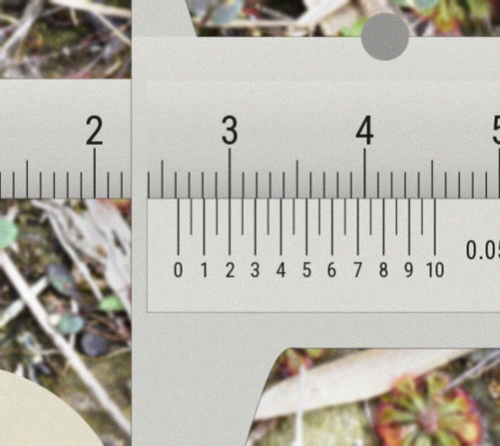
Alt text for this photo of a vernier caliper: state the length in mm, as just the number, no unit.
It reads 26.2
